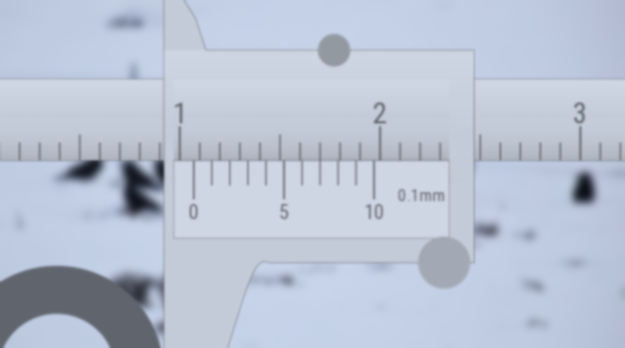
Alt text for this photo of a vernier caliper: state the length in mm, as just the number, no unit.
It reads 10.7
